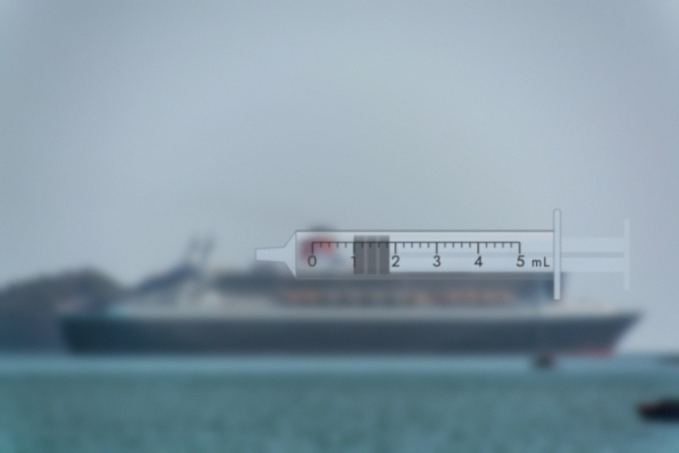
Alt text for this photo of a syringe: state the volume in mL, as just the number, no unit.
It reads 1
